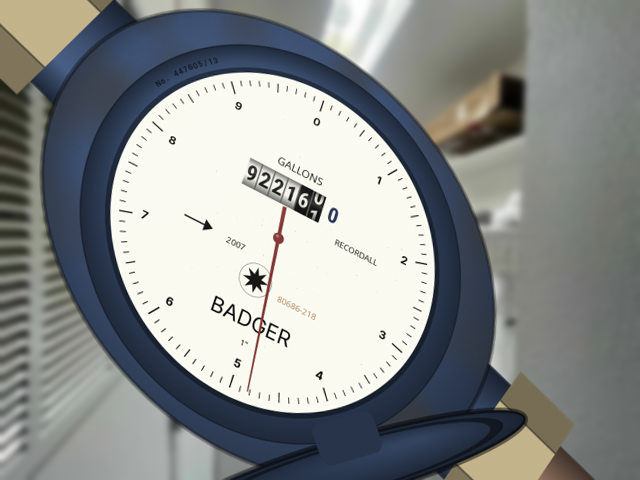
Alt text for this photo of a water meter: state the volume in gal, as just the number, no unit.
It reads 9221604.8
